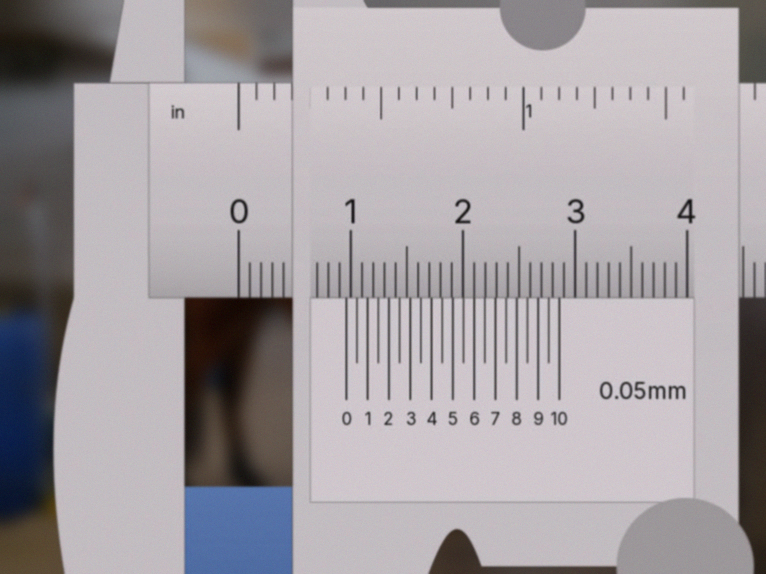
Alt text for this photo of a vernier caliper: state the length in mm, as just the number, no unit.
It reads 9.6
